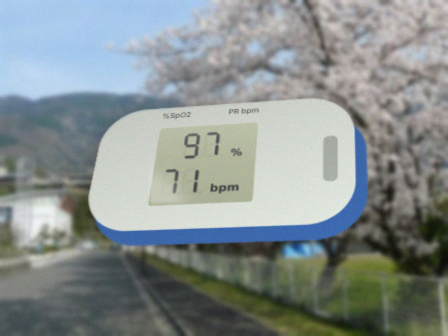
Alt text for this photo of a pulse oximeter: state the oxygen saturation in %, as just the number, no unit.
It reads 97
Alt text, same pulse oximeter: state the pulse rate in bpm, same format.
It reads 71
